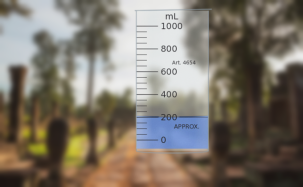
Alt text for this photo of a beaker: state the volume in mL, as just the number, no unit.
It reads 200
